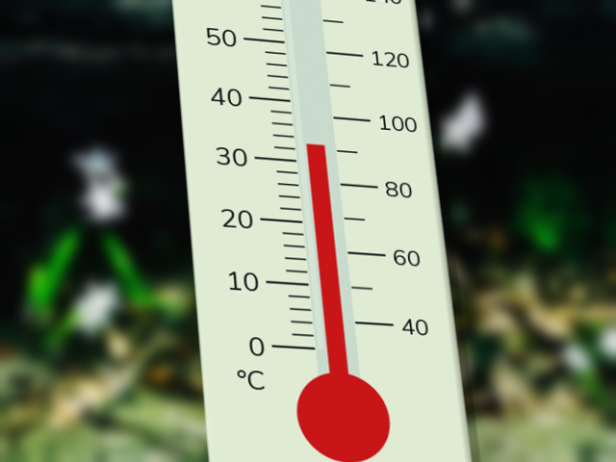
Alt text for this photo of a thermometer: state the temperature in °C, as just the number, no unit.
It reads 33
